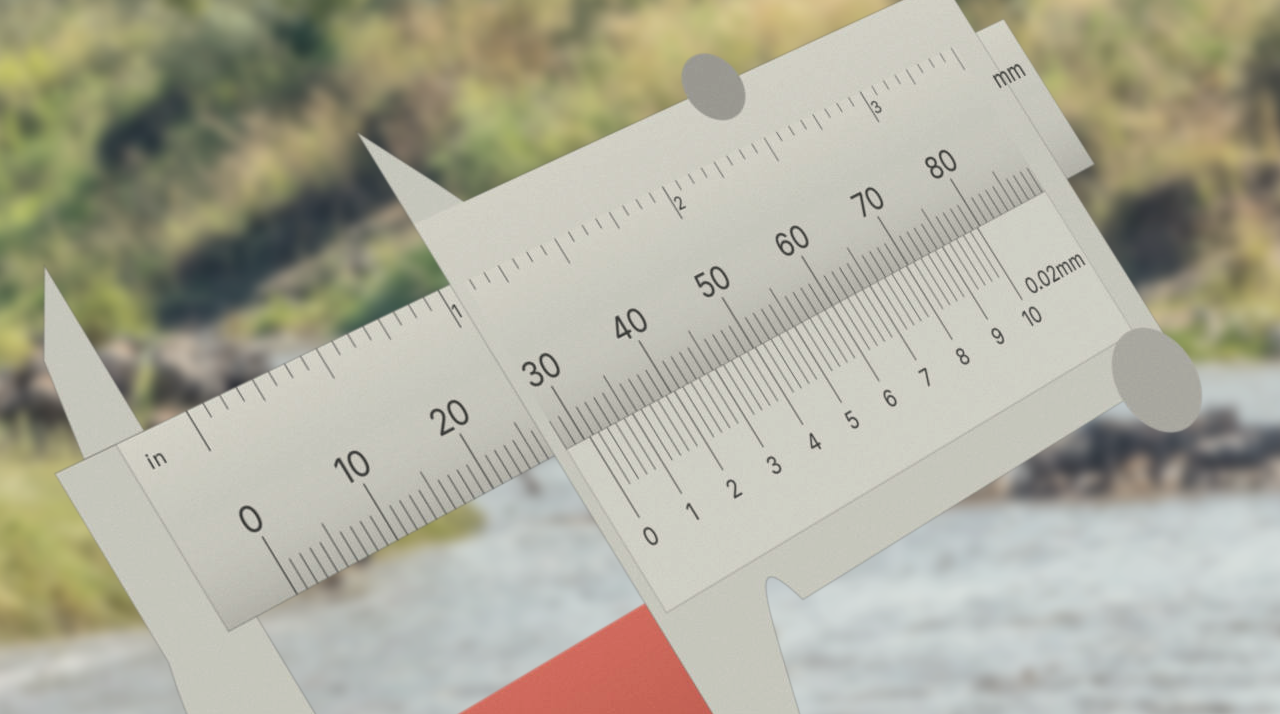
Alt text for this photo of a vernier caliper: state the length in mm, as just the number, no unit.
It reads 30.6
